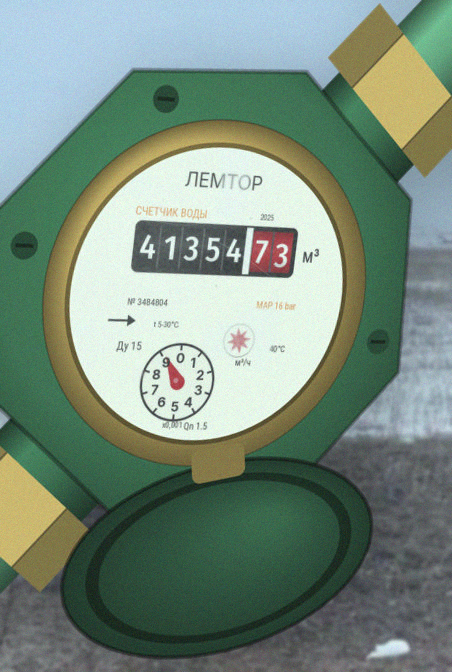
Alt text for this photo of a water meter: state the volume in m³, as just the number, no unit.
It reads 41354.729
